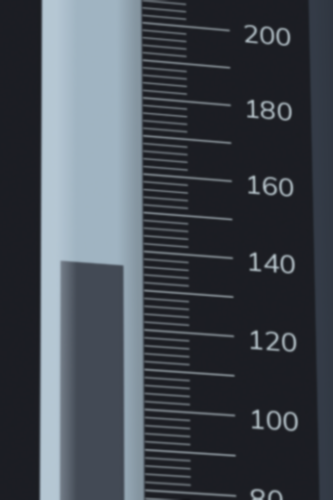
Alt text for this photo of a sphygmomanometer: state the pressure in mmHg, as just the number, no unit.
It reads 136
